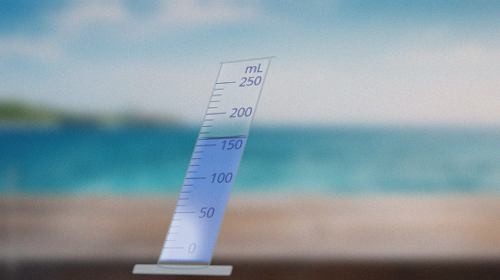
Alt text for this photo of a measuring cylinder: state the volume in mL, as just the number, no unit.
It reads 160
